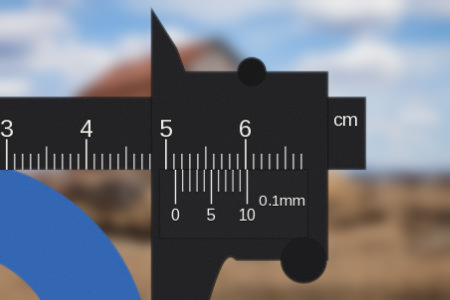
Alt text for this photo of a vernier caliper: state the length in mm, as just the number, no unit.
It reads 51.2
